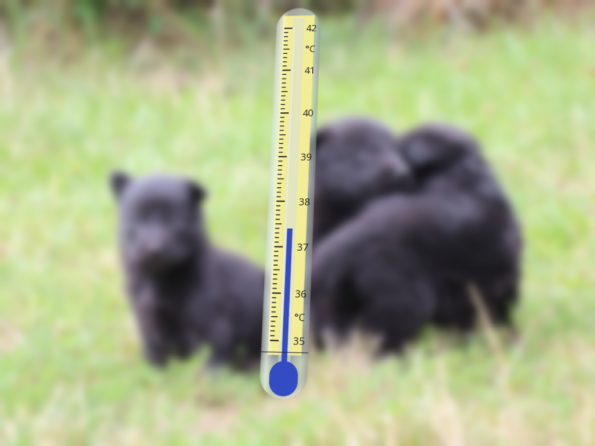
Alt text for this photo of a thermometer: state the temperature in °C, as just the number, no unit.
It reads 37.4
